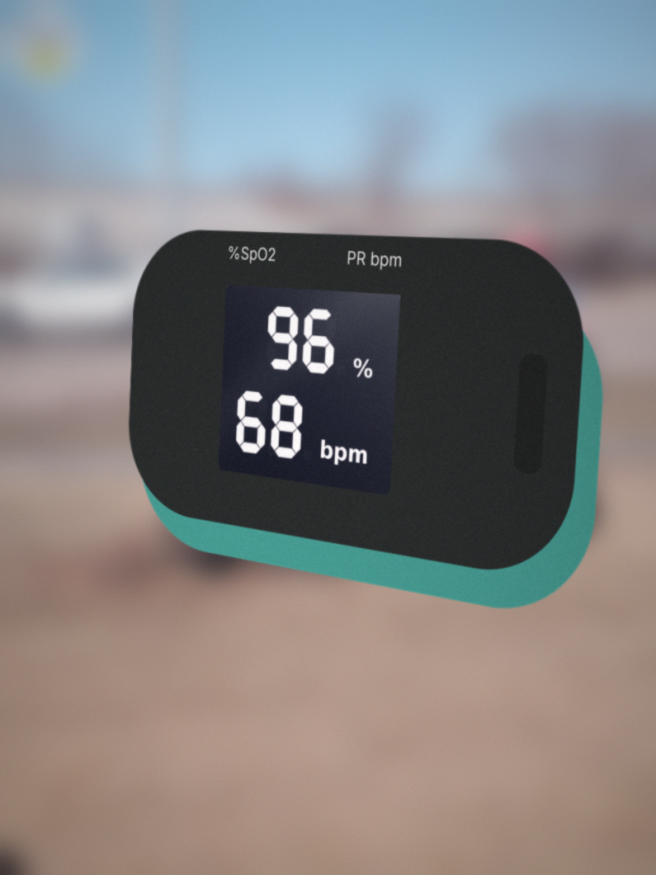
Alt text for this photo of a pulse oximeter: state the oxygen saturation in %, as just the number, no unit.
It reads 96
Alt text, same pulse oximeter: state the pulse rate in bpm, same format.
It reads 68
